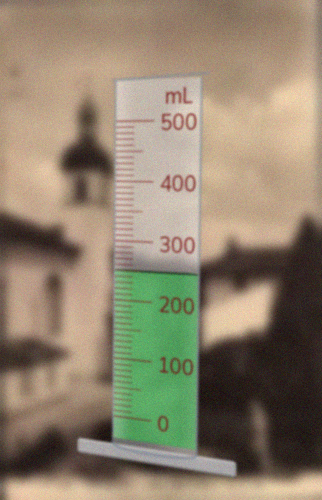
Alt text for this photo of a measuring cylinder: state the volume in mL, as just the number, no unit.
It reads 250
